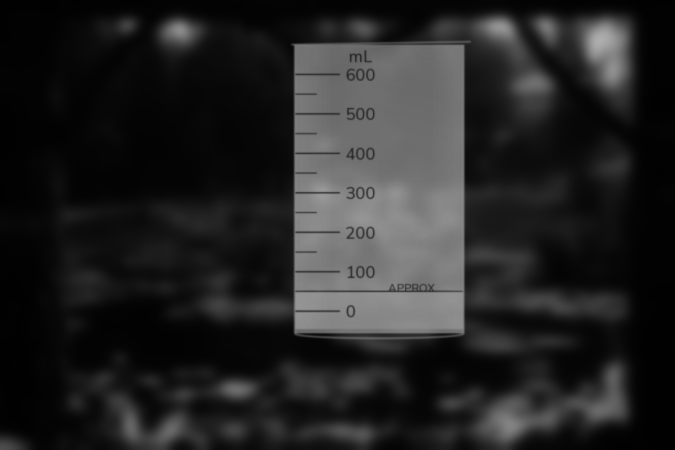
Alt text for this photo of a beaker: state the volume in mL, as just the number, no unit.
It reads 50
